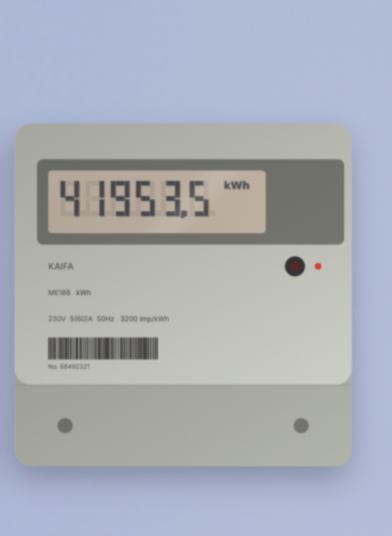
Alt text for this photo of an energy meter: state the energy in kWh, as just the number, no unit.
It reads 41953.5
